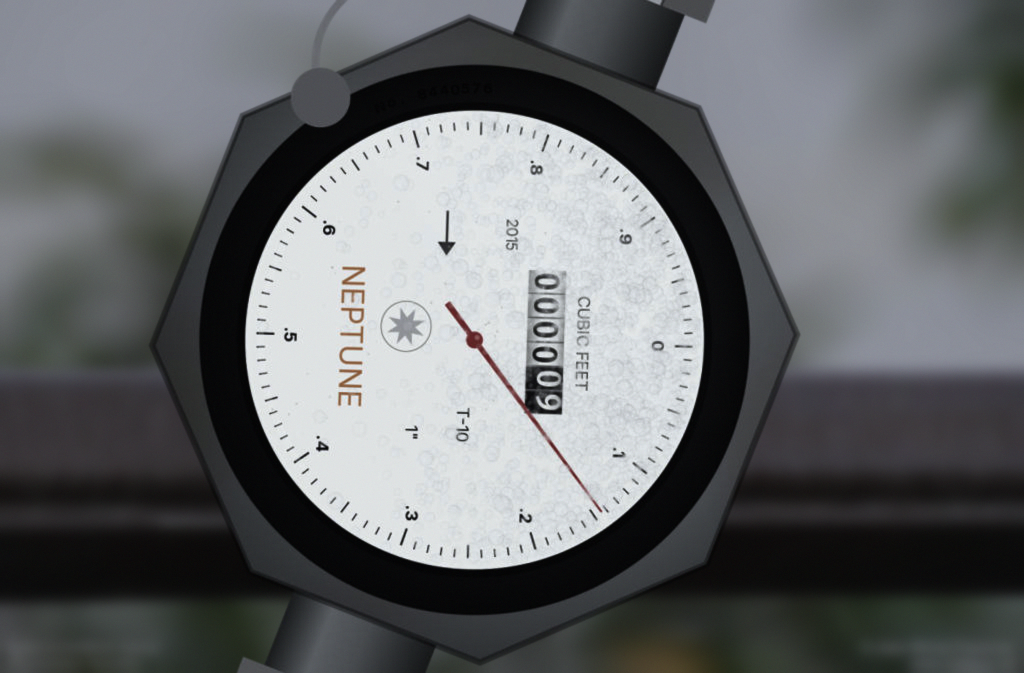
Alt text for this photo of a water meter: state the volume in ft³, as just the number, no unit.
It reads 9.14
